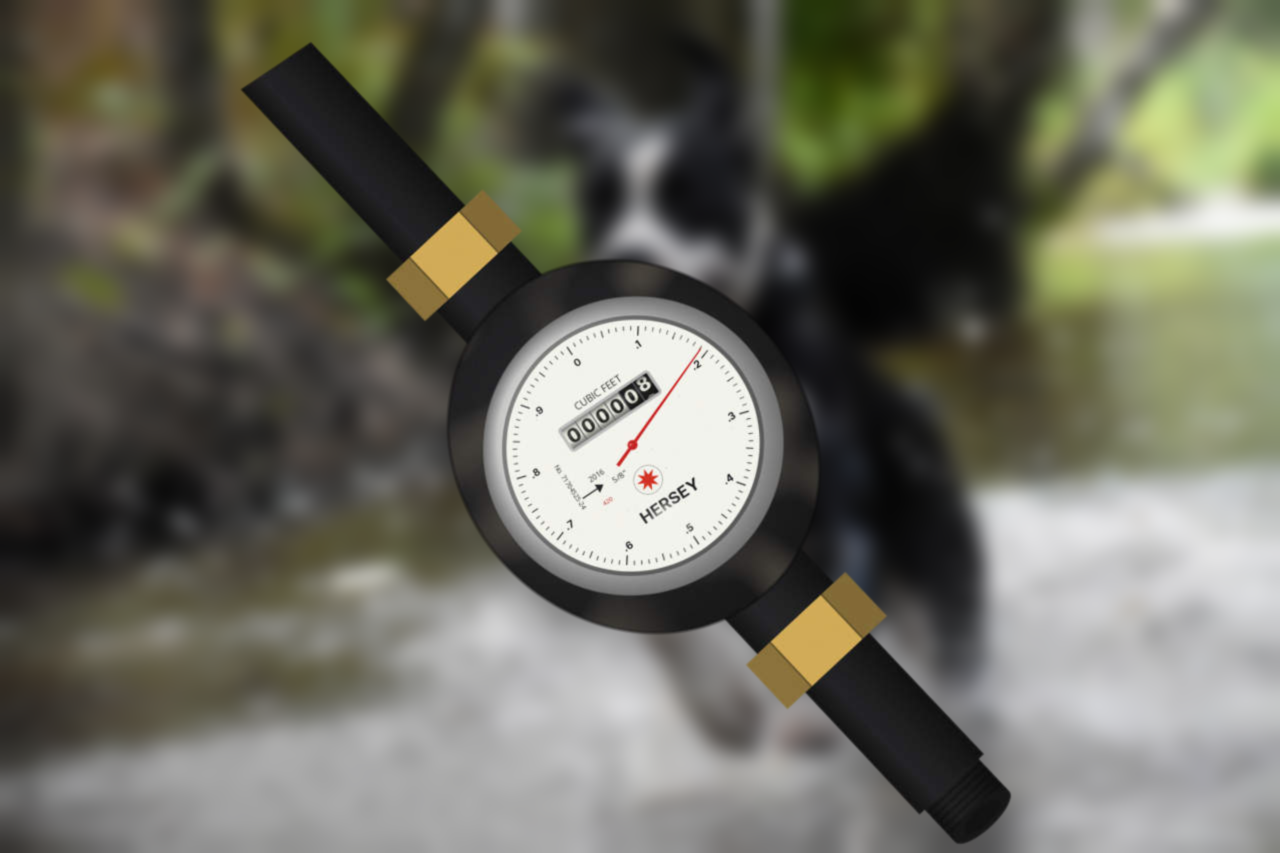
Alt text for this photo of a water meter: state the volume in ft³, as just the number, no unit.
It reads 8.19
